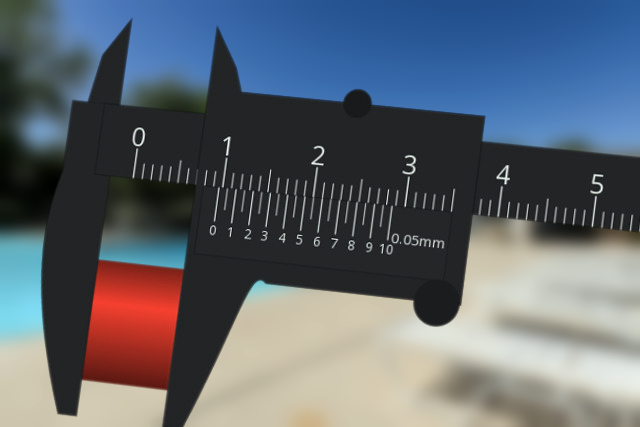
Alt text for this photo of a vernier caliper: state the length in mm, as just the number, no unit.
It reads 9.6
